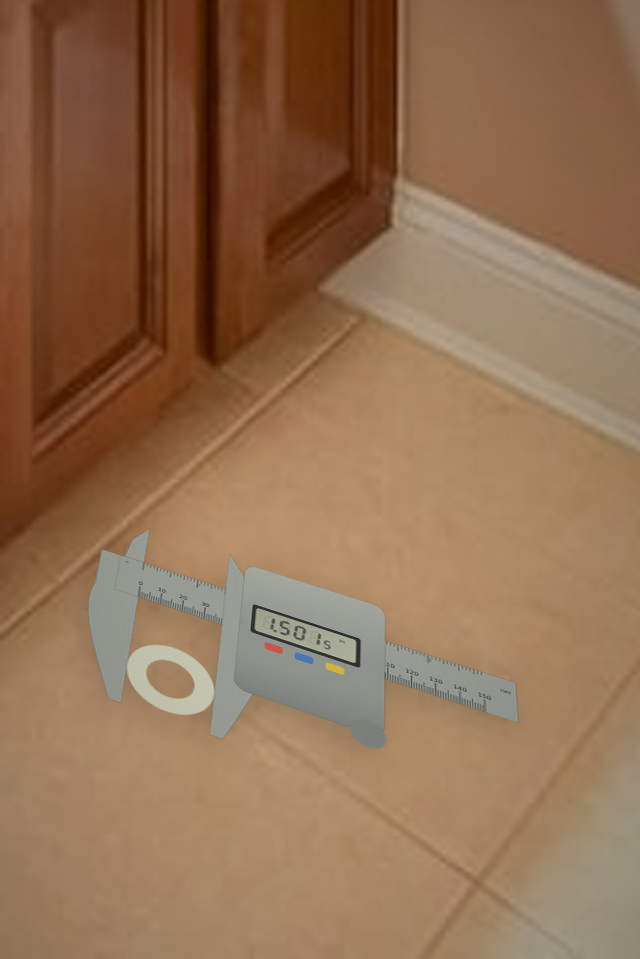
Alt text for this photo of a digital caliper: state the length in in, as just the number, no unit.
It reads 1.5015
